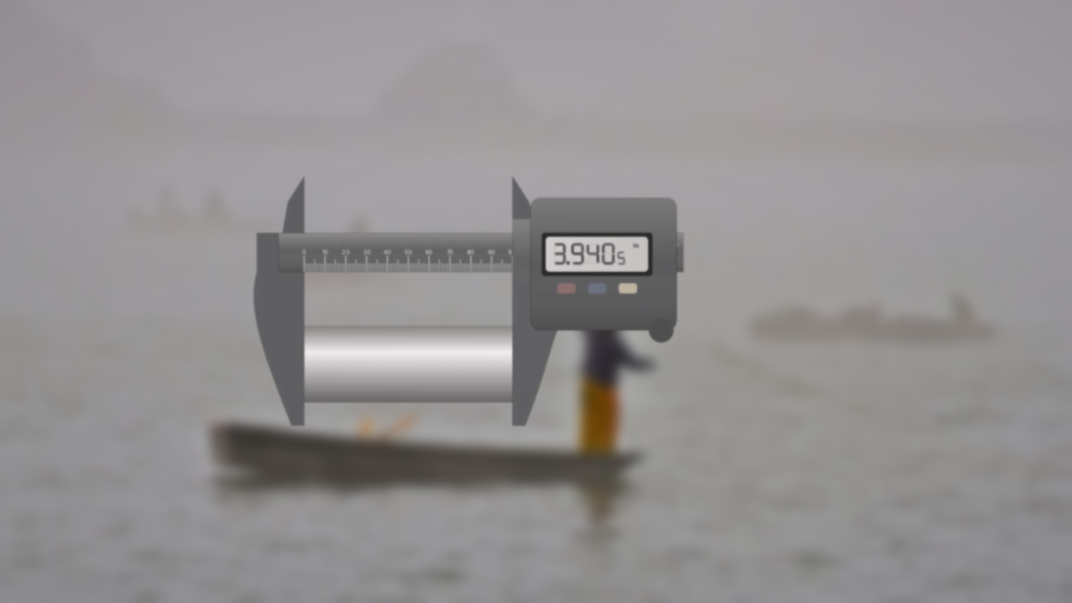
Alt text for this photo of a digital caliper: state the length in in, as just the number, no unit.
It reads 3.9405
